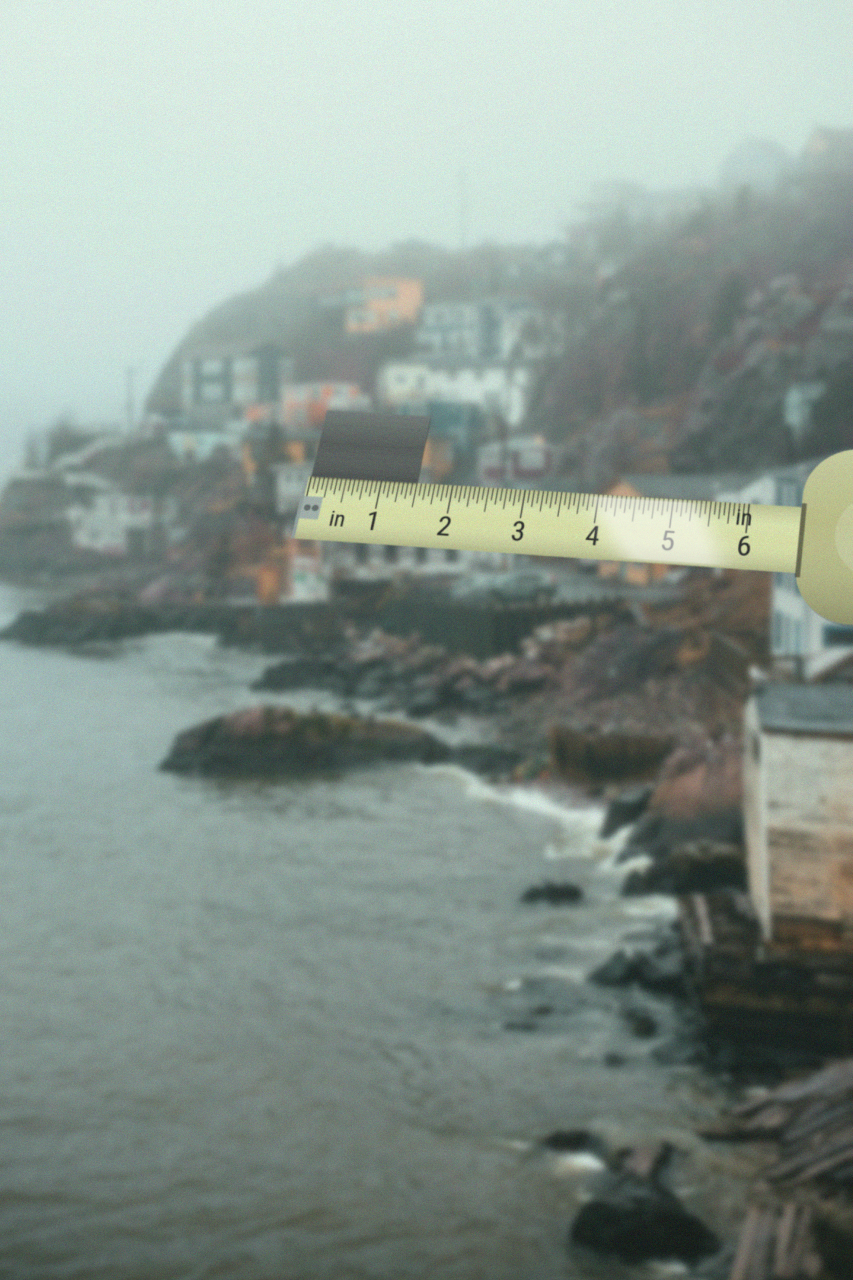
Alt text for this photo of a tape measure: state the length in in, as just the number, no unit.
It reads 1.5
